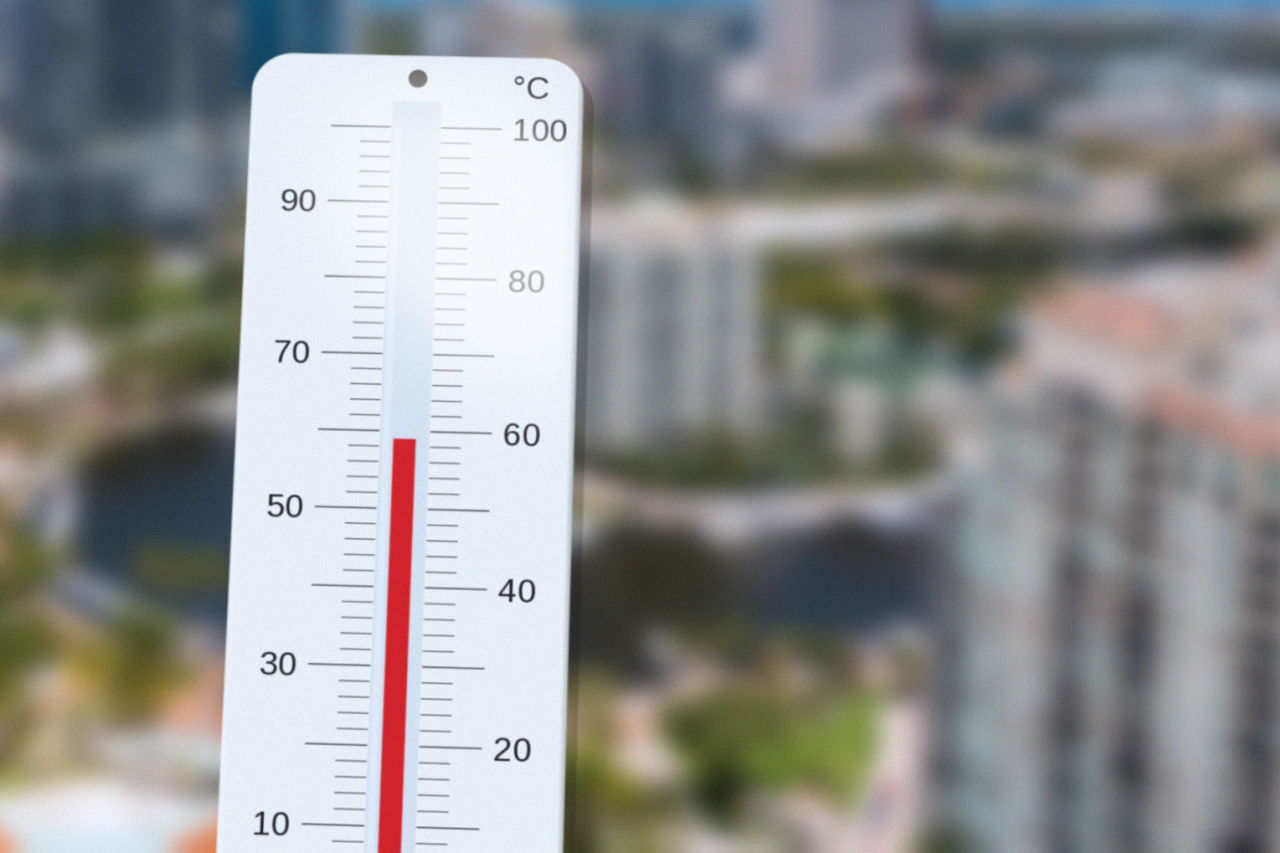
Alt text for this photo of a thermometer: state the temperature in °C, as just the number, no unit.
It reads 59
